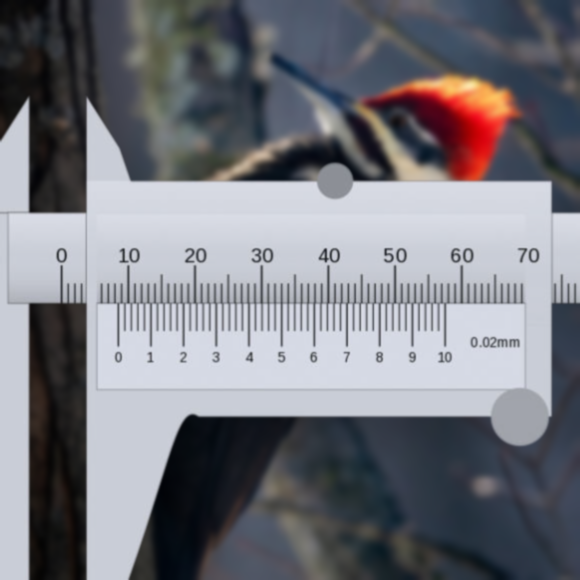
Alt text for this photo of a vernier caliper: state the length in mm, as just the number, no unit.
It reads 8.5
